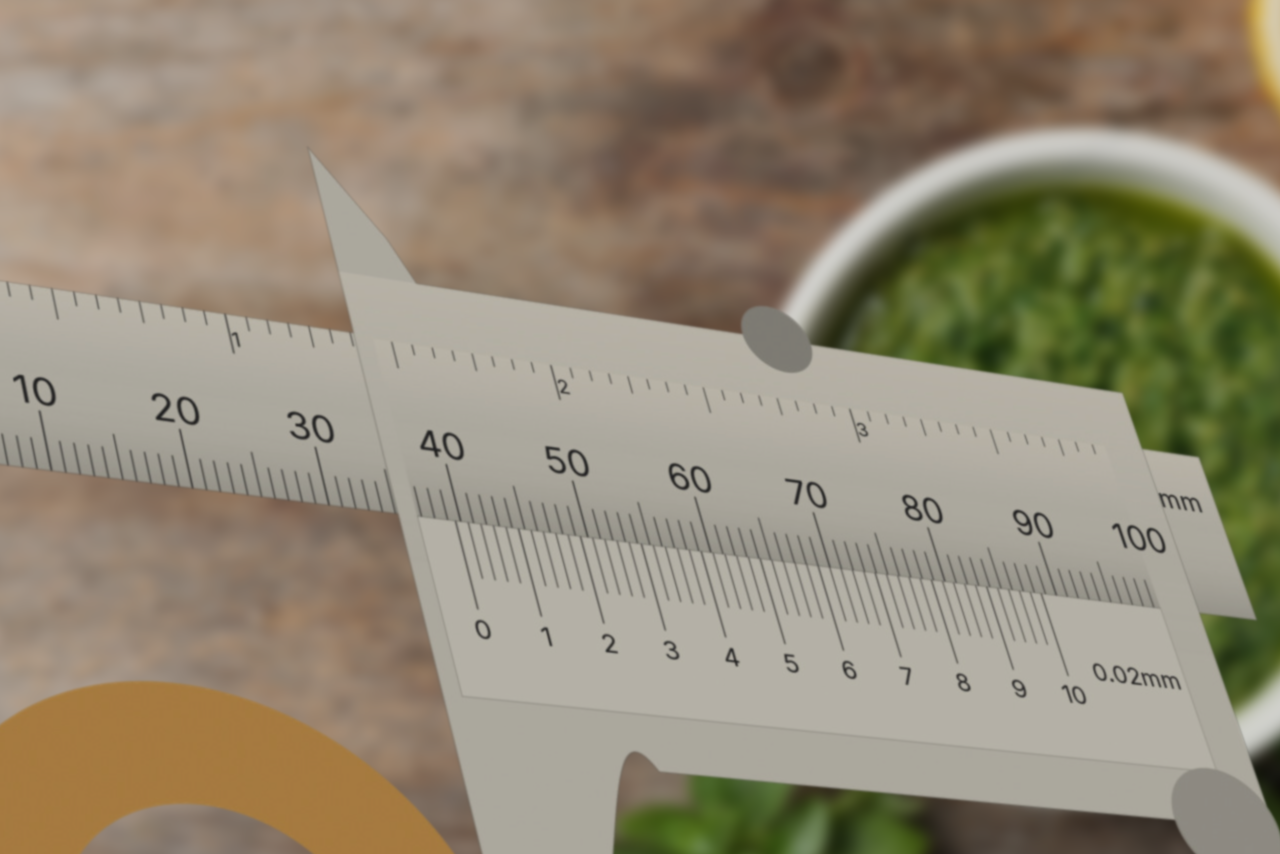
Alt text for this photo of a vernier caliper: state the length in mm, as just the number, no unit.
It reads 39.6
